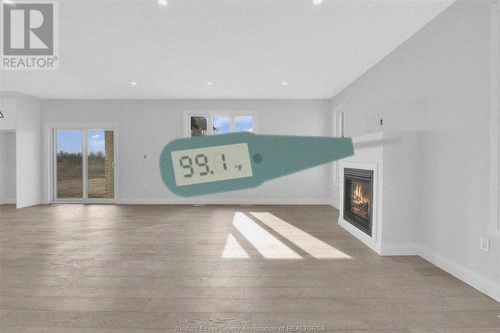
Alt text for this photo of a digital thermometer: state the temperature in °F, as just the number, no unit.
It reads 99.1
